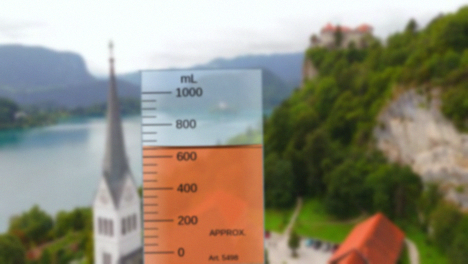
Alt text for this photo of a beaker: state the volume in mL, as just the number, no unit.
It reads 650
